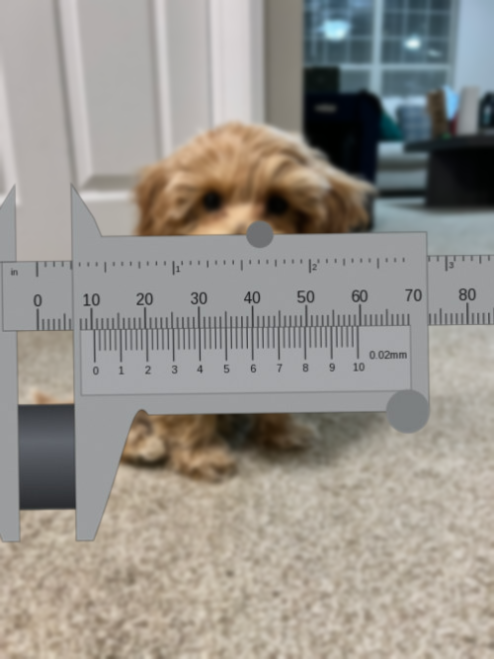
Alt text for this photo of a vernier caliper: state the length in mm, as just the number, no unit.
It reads 10.5
